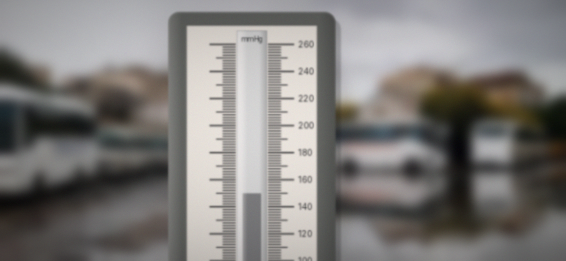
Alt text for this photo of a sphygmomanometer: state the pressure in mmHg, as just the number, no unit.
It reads 150
